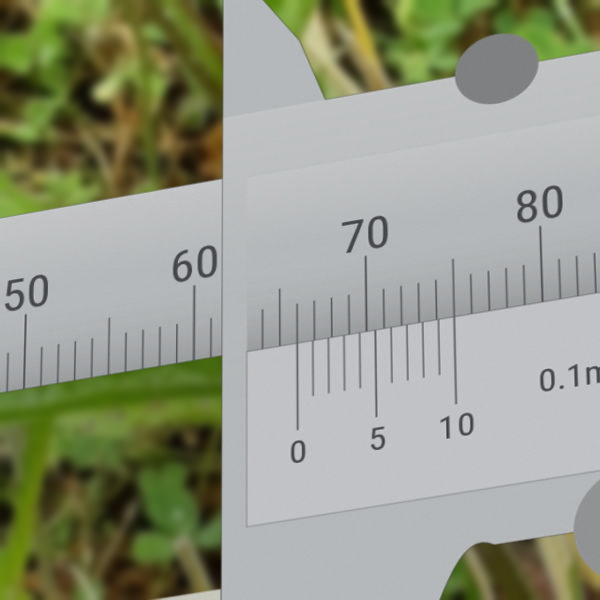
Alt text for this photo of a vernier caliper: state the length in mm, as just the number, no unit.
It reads 66.0
